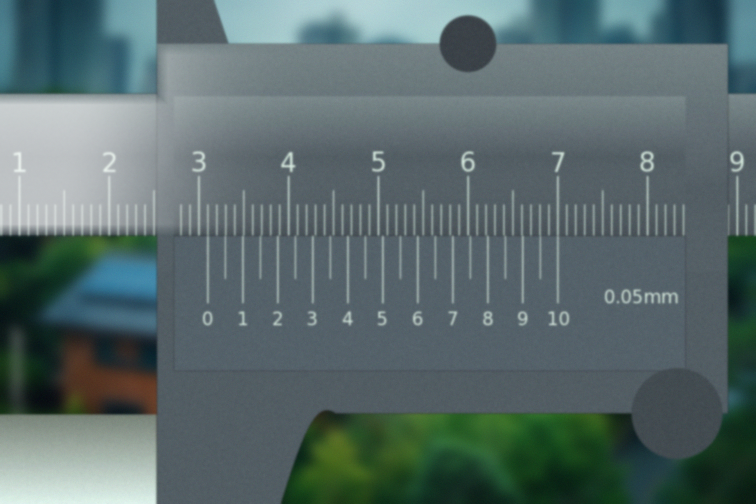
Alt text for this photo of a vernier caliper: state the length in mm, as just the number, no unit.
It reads 31.0
